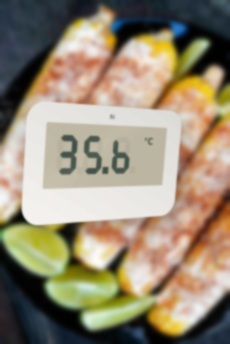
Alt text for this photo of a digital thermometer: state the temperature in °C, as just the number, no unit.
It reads 35.6
